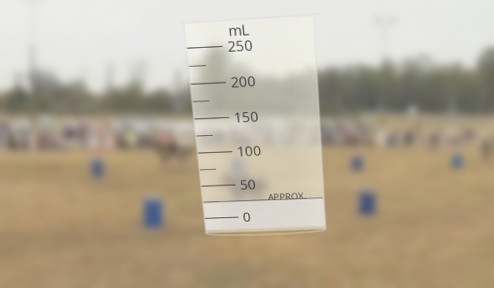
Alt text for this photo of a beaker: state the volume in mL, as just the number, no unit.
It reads 25
